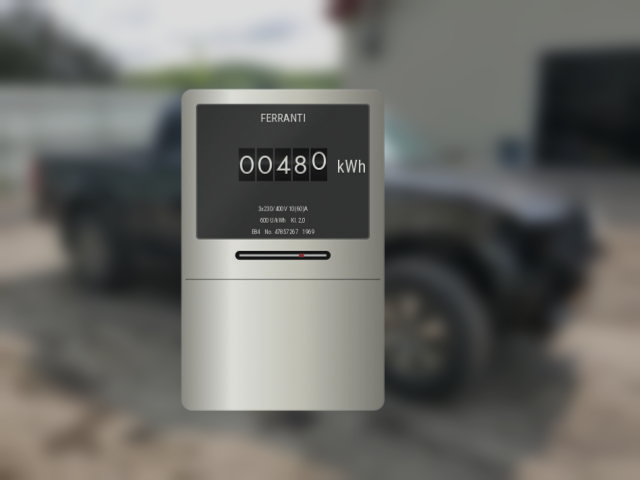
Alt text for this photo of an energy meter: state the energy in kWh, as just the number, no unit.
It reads 480
